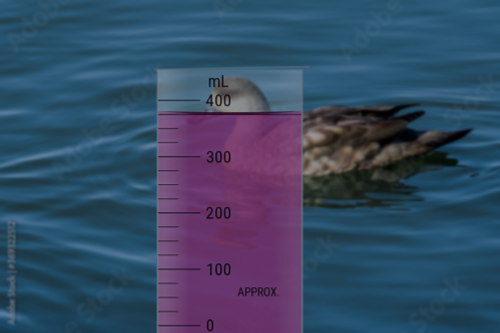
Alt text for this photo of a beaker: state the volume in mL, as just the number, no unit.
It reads 375
